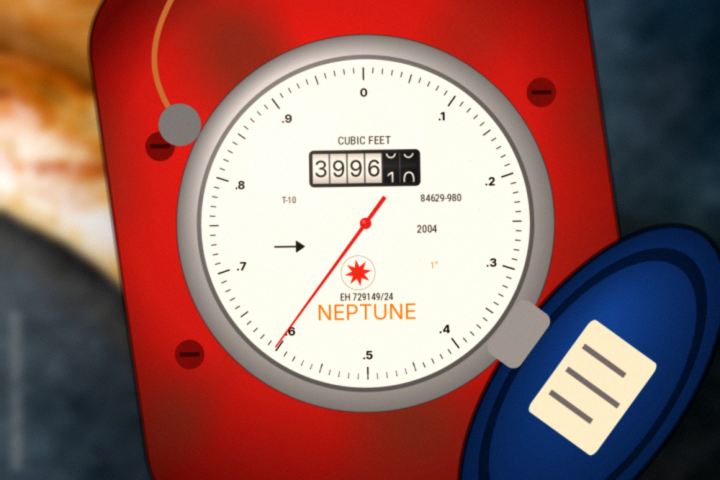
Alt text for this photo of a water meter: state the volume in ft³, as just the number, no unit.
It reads 399609.60
